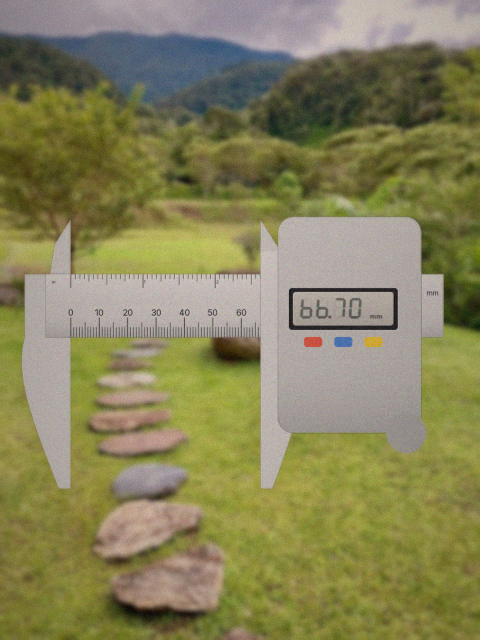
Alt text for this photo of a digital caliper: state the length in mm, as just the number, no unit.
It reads 66.70
